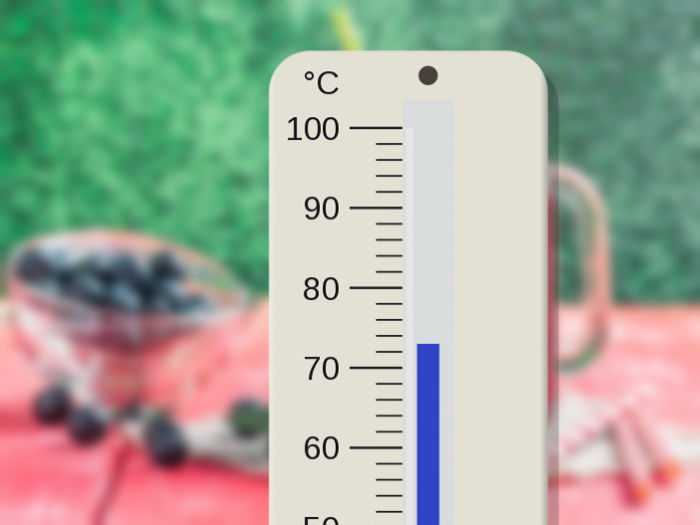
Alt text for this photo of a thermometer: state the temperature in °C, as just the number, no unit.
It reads 73
